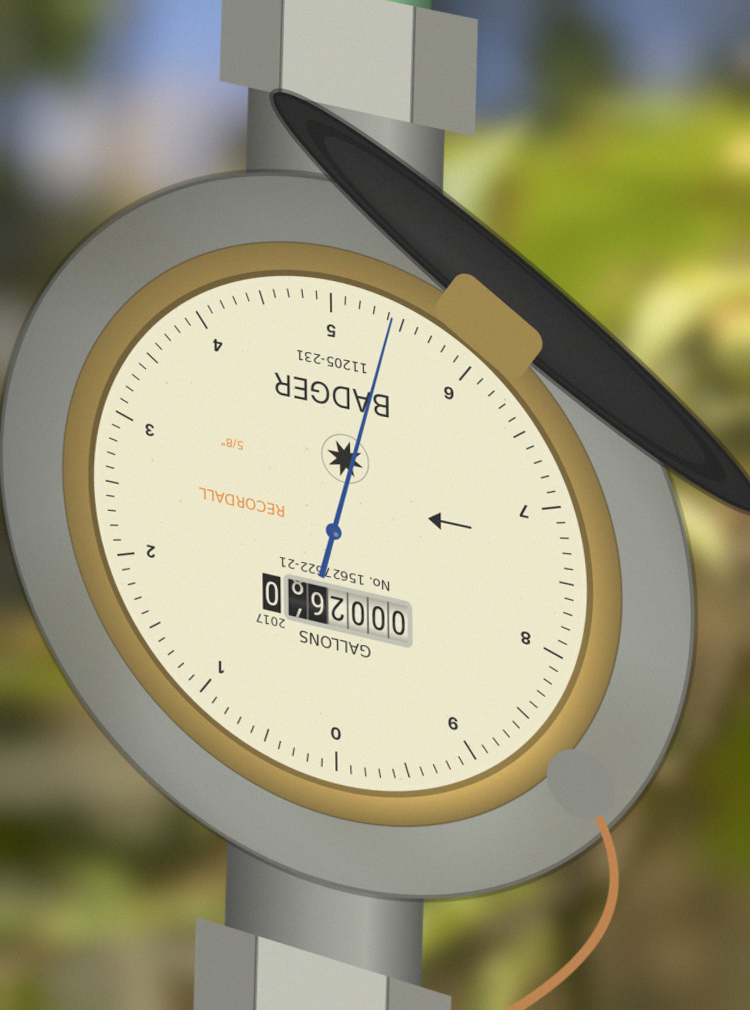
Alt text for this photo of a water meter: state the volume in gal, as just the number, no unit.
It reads 2675.4
